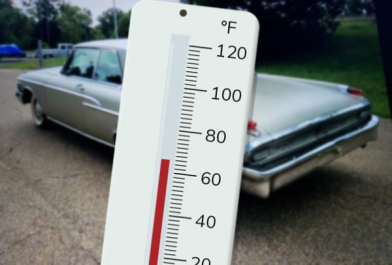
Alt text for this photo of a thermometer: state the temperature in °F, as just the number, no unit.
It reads 66
